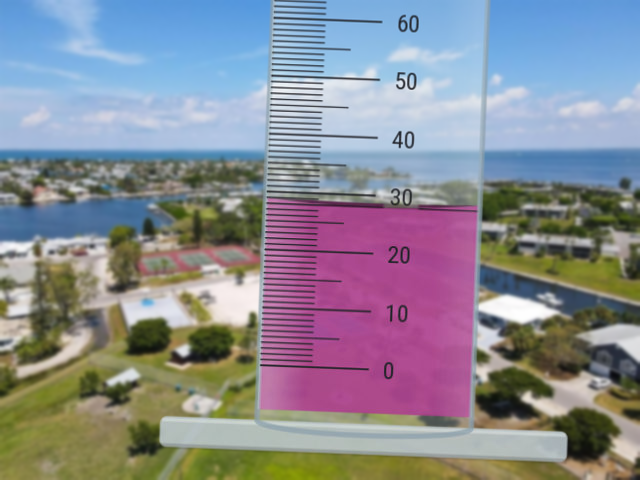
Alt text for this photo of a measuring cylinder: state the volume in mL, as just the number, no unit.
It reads 28
